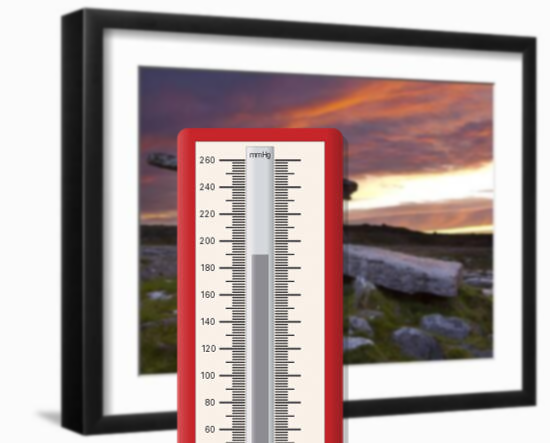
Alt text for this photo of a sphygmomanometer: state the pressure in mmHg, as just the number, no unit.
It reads 190
